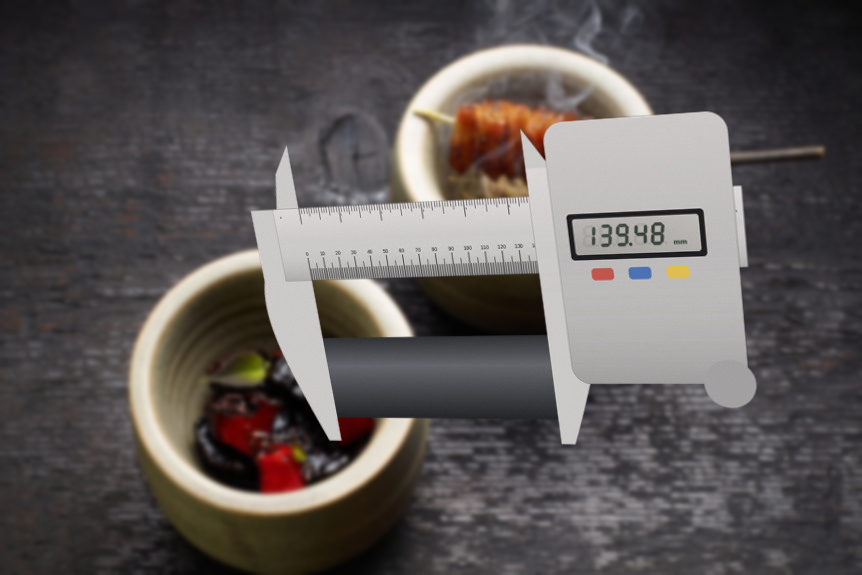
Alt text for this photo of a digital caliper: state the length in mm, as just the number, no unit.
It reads 139.48
